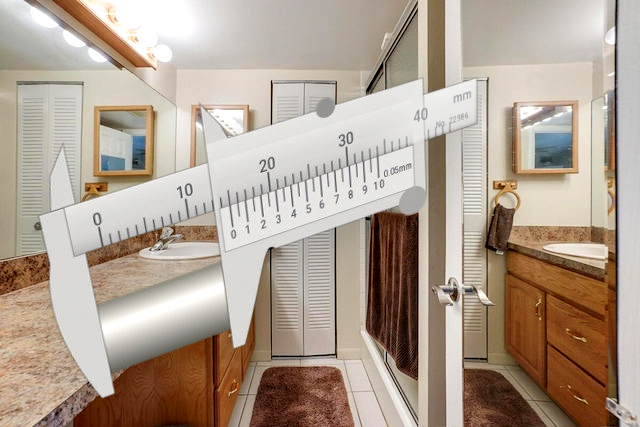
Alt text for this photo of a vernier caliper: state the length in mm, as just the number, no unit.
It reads 15.0
